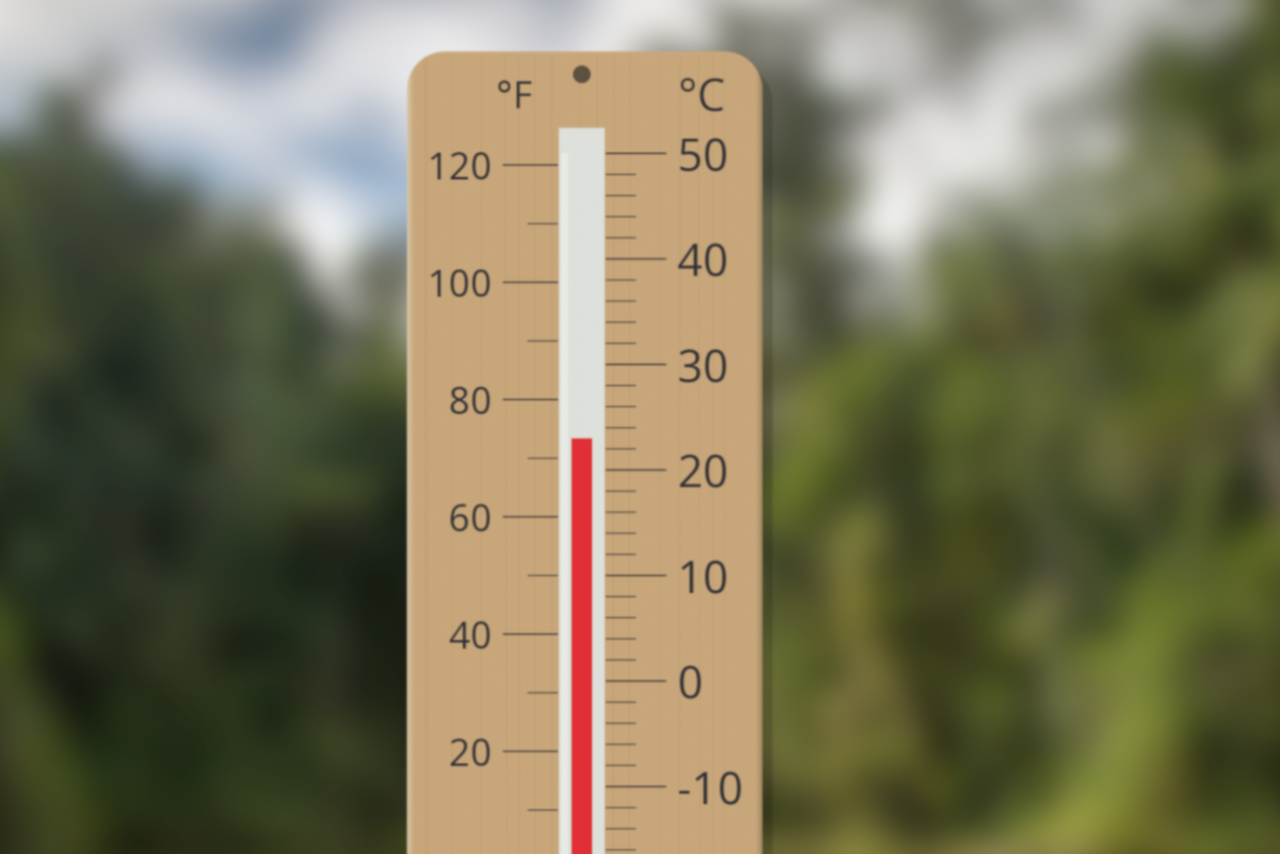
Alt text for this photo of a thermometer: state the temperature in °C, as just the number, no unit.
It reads 23
